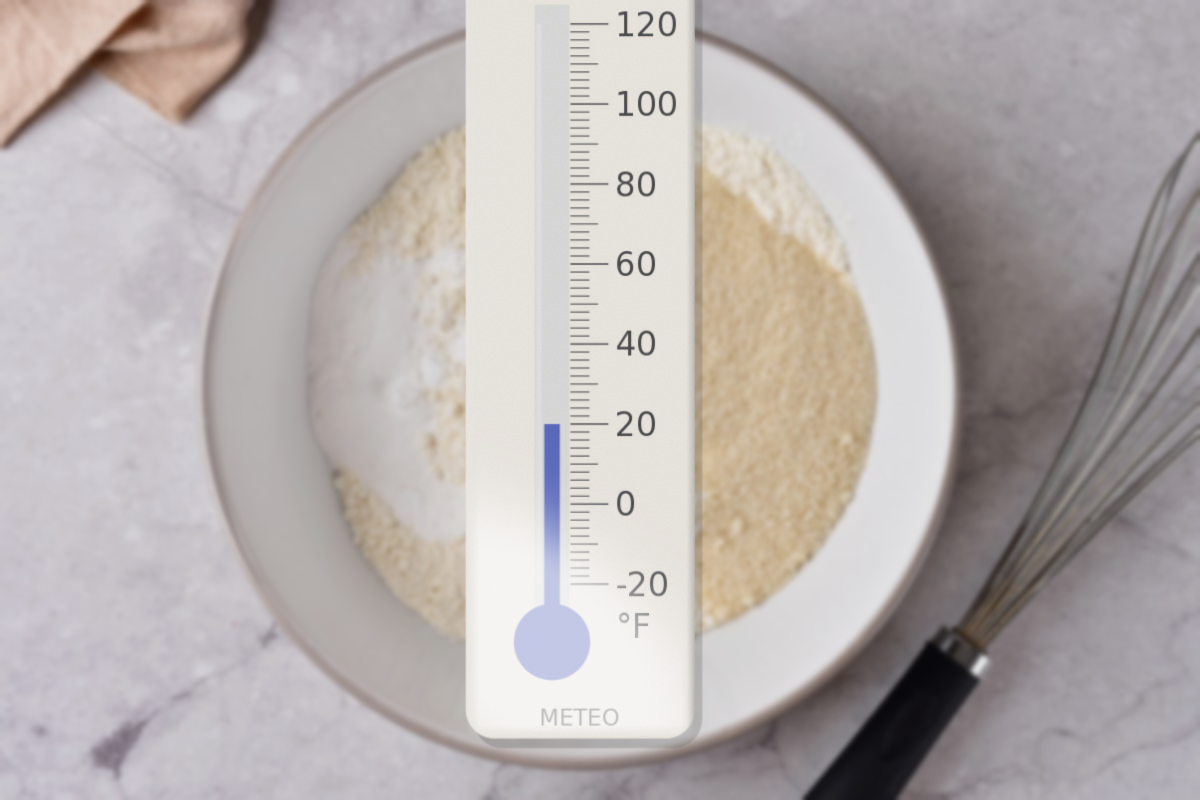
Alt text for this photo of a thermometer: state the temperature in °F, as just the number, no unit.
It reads 20
